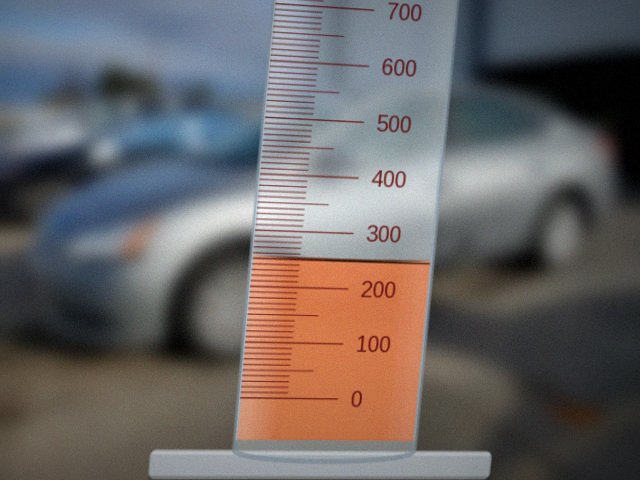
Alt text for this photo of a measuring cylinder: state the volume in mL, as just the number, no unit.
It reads 250
